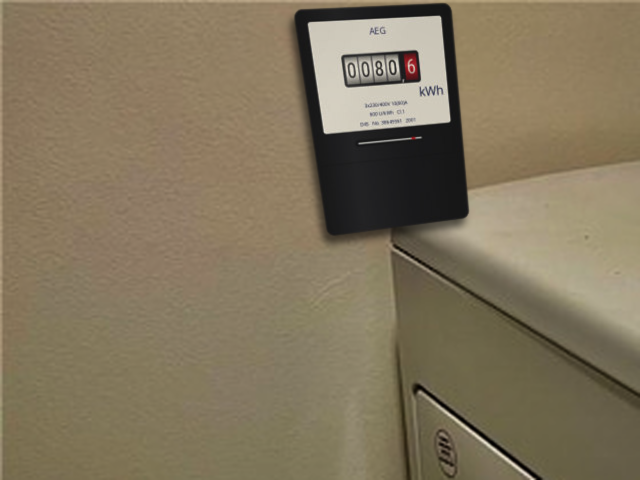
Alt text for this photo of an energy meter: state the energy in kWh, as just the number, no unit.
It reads 80.6
